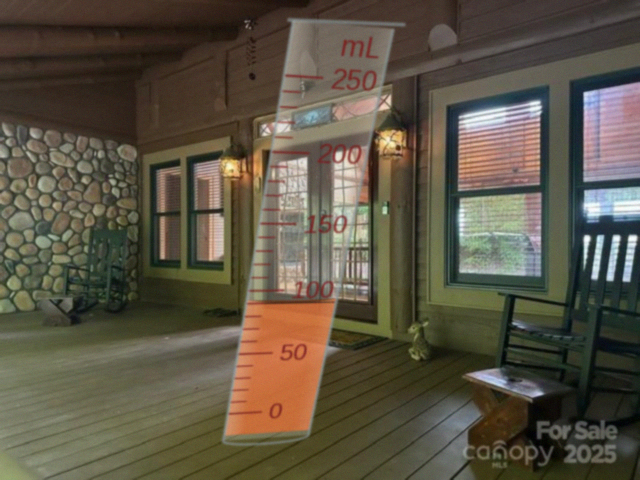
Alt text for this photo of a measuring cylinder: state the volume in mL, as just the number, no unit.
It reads 90
